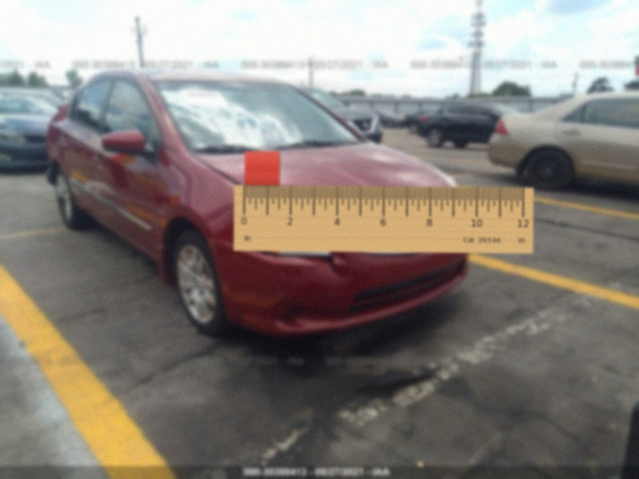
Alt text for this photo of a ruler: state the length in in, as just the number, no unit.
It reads 1.5
